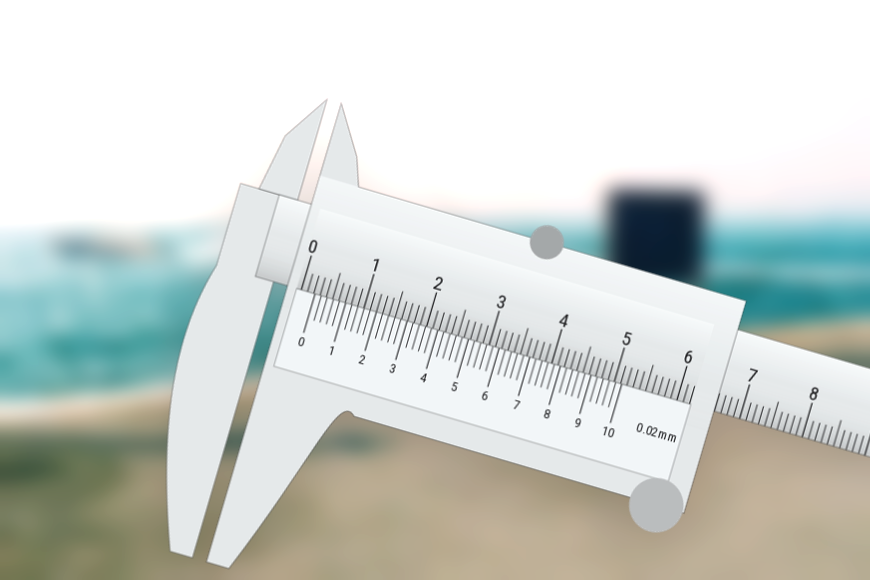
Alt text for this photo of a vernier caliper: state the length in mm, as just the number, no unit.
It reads 2.2
